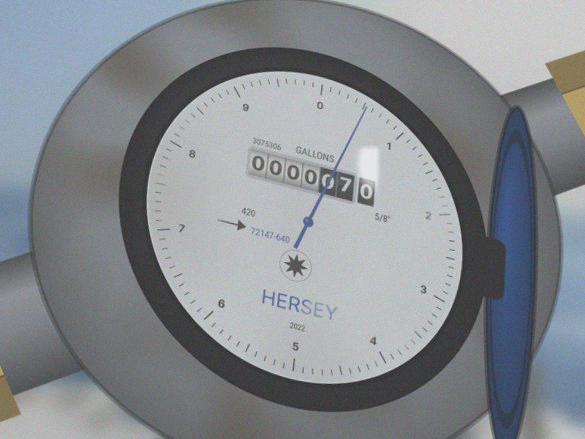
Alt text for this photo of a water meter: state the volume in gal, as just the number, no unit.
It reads 70.5
